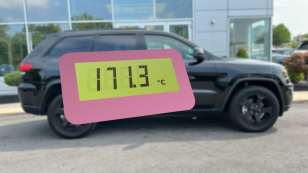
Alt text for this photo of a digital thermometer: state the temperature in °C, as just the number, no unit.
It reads 171.3
